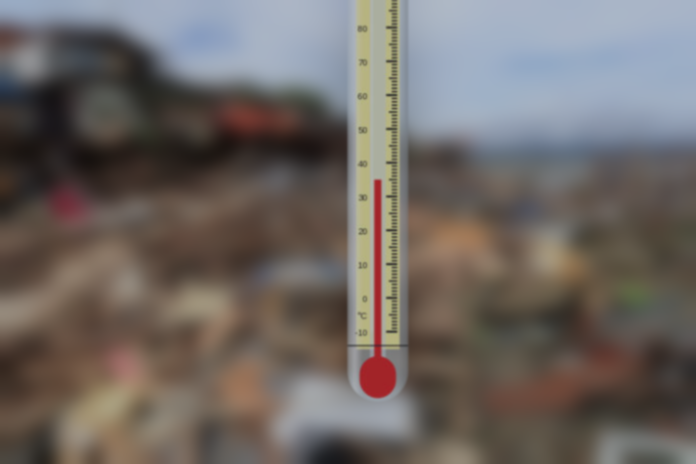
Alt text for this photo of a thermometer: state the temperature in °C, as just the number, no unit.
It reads 35
